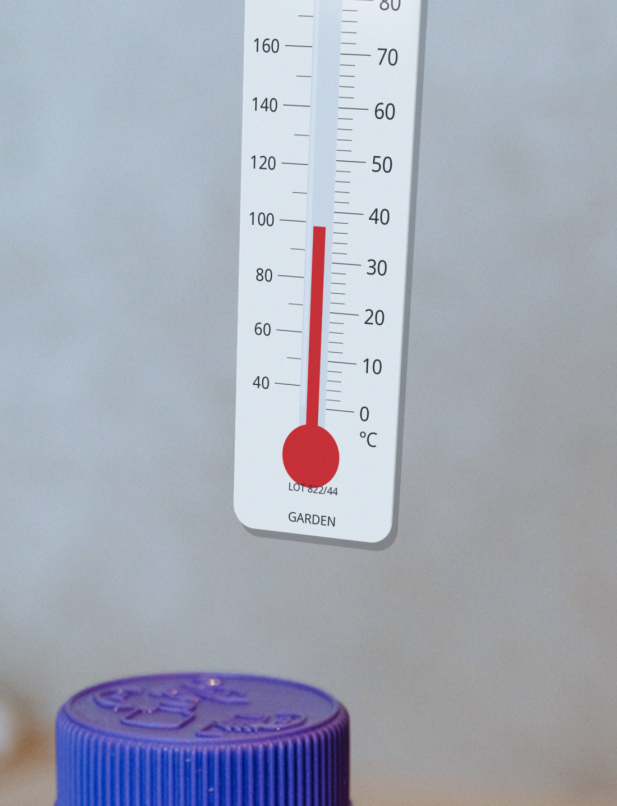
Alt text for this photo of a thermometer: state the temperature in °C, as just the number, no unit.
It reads 37
